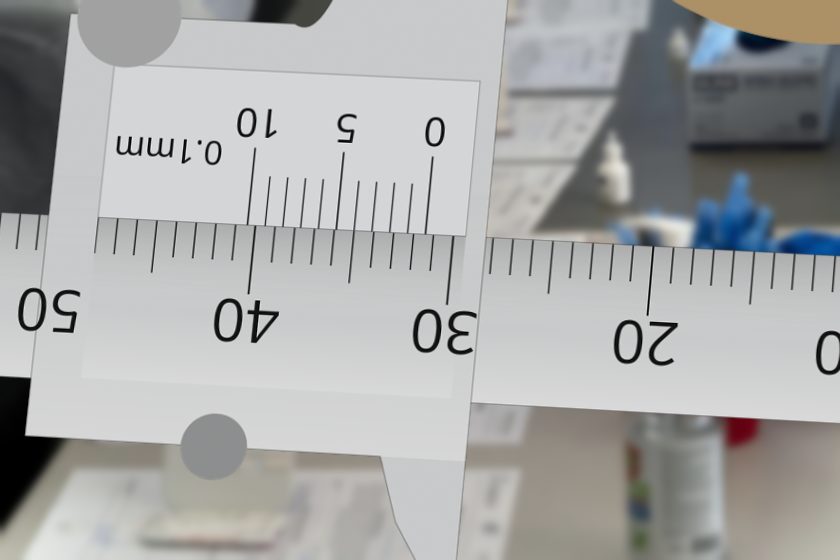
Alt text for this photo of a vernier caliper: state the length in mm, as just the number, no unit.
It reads 31.4
